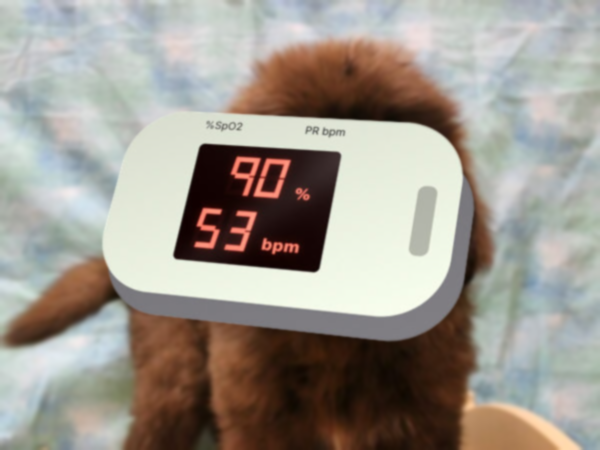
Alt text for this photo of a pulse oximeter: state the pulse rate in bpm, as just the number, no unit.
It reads 53
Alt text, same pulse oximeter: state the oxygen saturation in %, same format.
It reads 90
